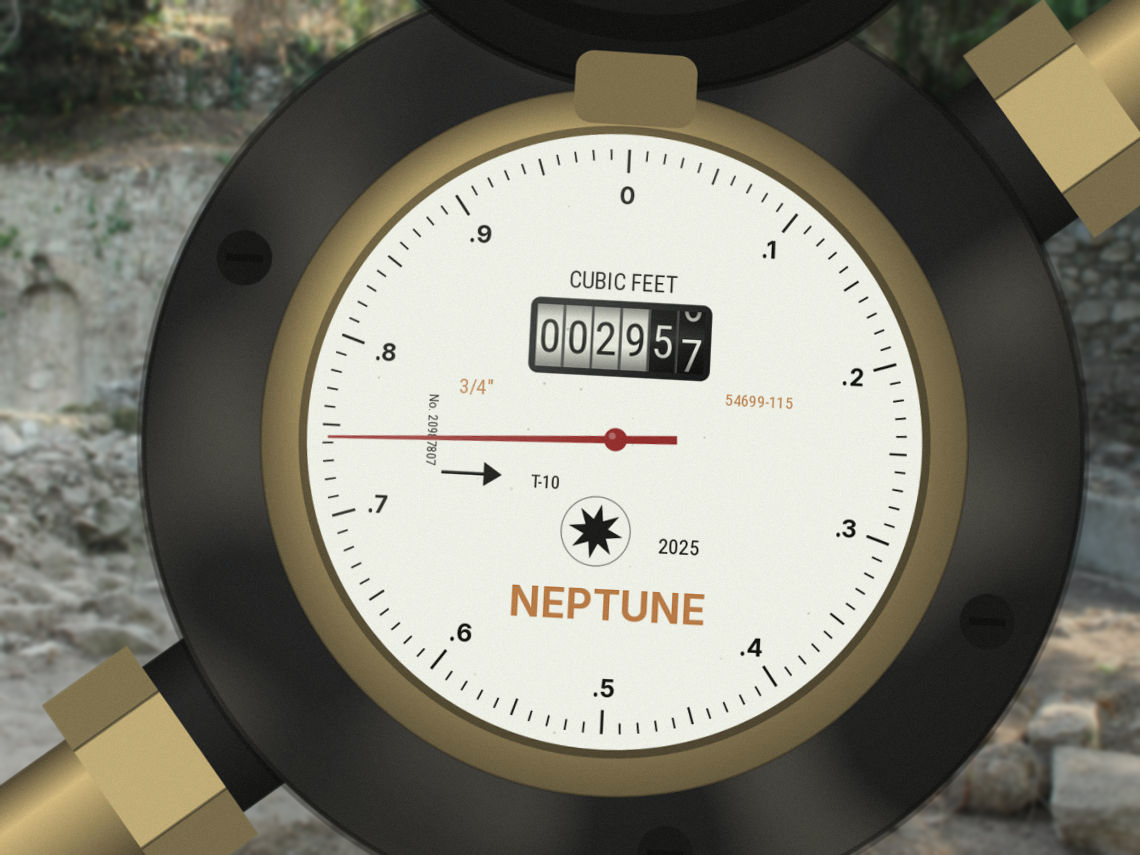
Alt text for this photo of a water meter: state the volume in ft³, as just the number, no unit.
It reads 2956.74
